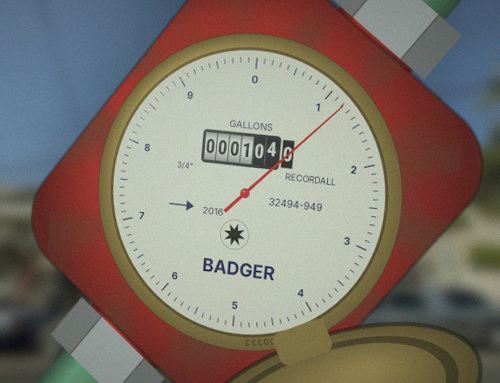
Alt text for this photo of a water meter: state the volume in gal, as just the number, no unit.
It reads 1041.2
